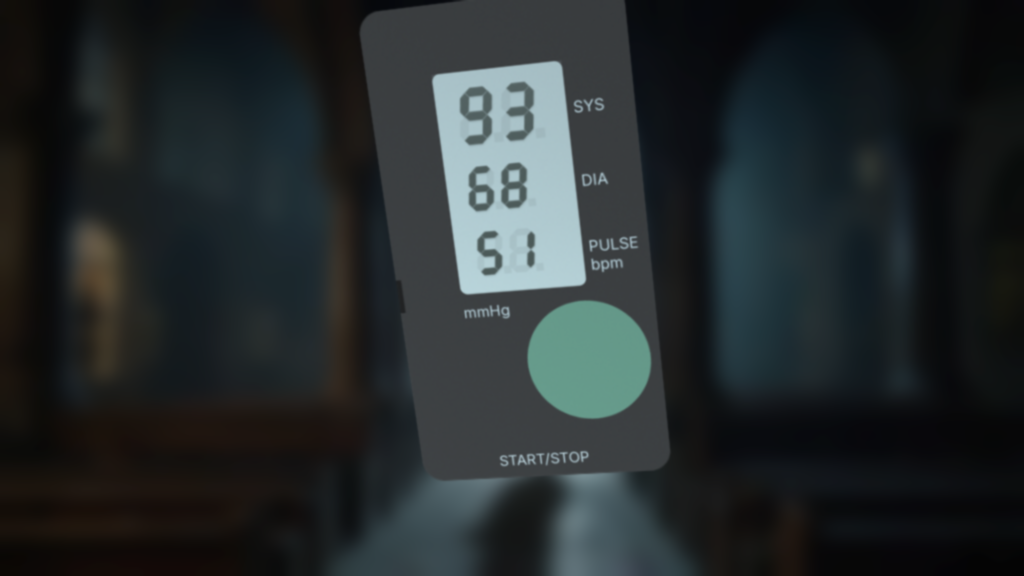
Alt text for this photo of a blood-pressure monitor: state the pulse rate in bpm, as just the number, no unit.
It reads 51
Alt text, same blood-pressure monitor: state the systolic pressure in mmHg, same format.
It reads 93
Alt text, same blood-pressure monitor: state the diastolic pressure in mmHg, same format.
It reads 68
